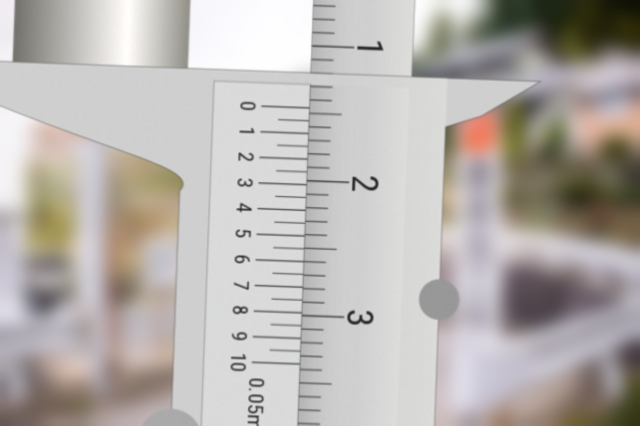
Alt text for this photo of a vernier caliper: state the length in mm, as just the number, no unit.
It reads 14.6
